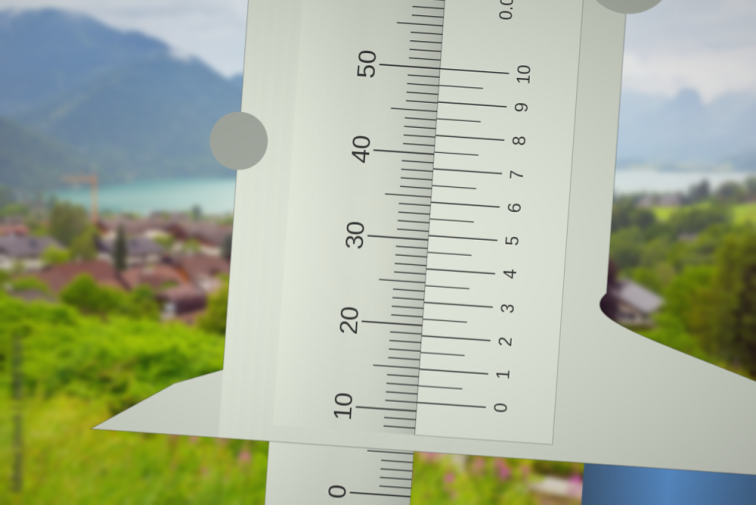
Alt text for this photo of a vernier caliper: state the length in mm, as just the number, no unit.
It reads 11.0
